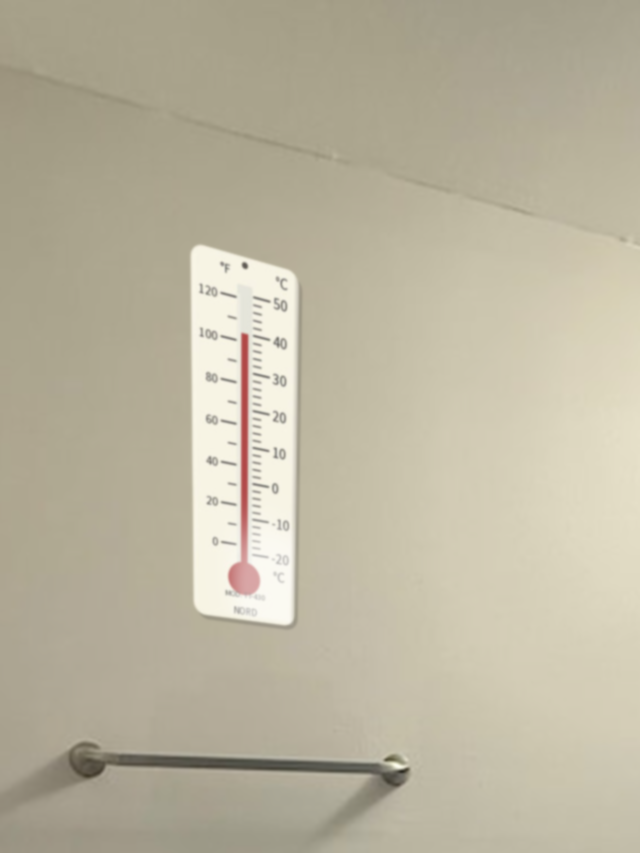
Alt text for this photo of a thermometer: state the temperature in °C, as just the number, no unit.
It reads 40
